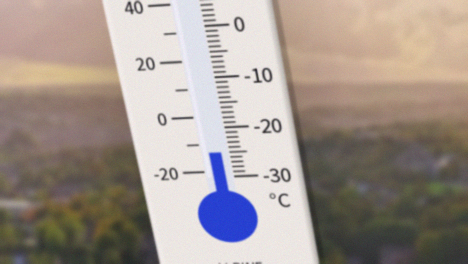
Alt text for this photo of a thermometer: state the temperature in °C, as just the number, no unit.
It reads -25
